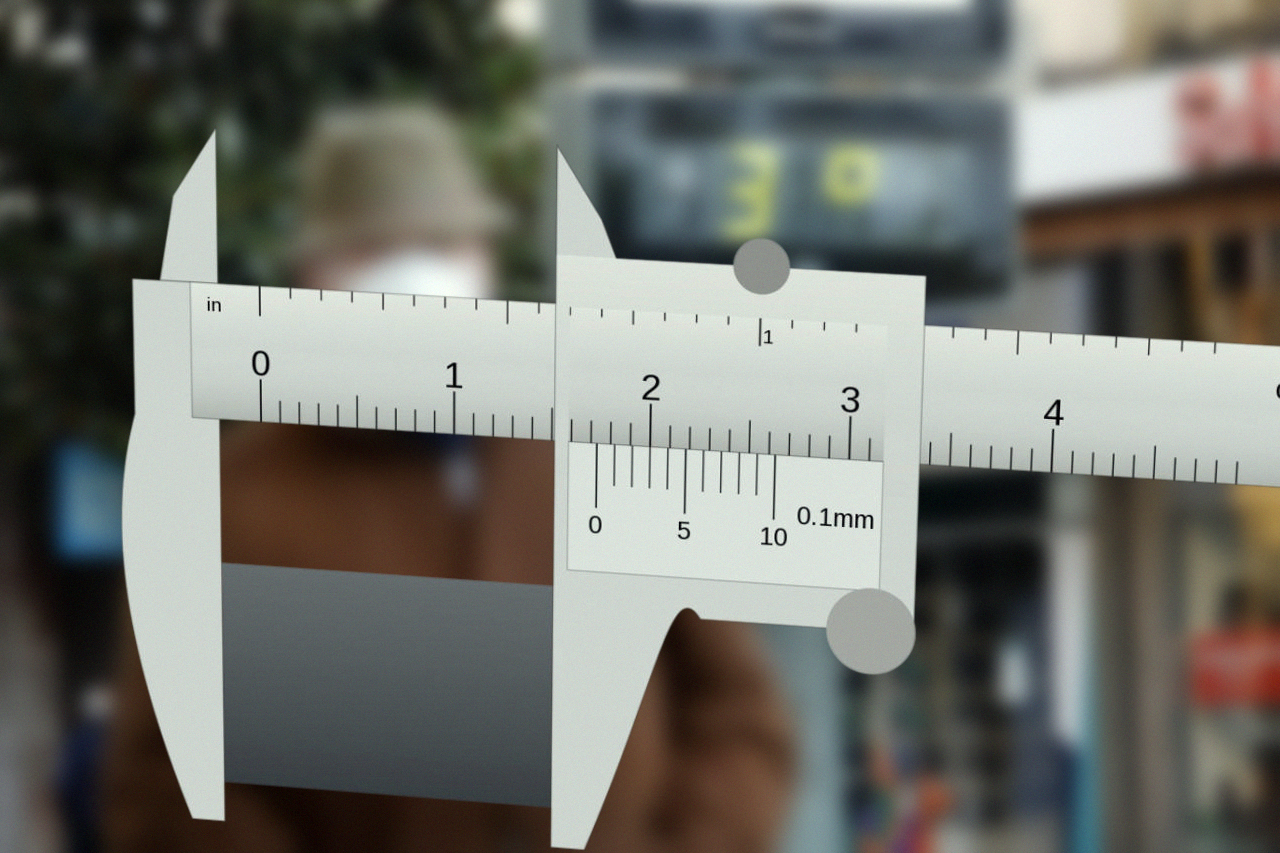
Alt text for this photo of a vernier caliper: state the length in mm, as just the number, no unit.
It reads 17.3
